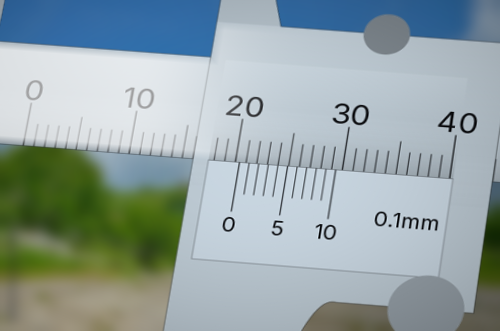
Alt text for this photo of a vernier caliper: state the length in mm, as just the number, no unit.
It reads 20.4
